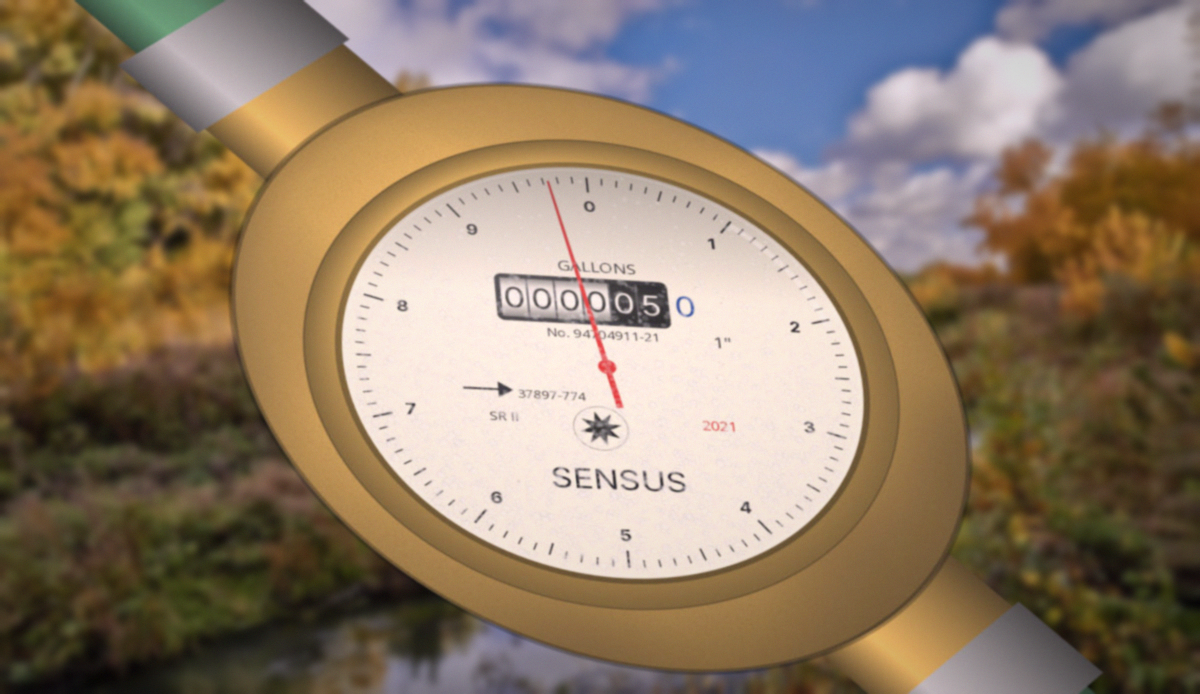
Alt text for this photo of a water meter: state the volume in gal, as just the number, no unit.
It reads 49.7
